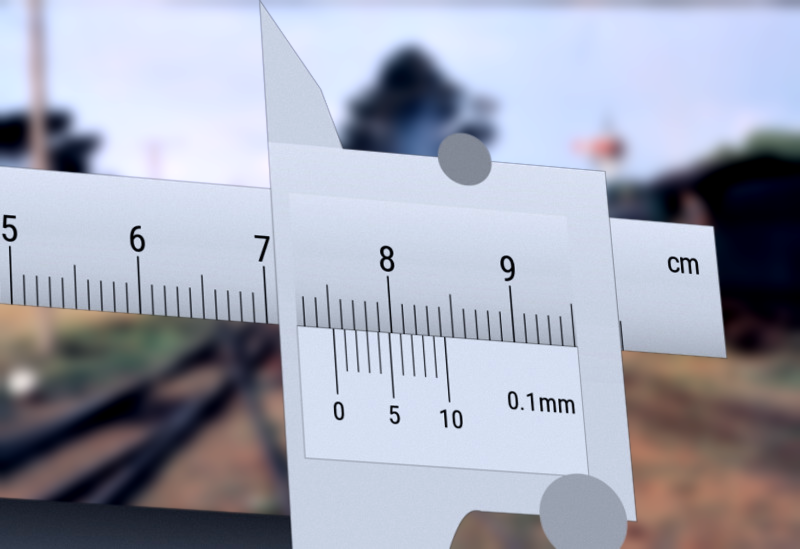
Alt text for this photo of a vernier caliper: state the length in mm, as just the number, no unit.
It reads 75.3
